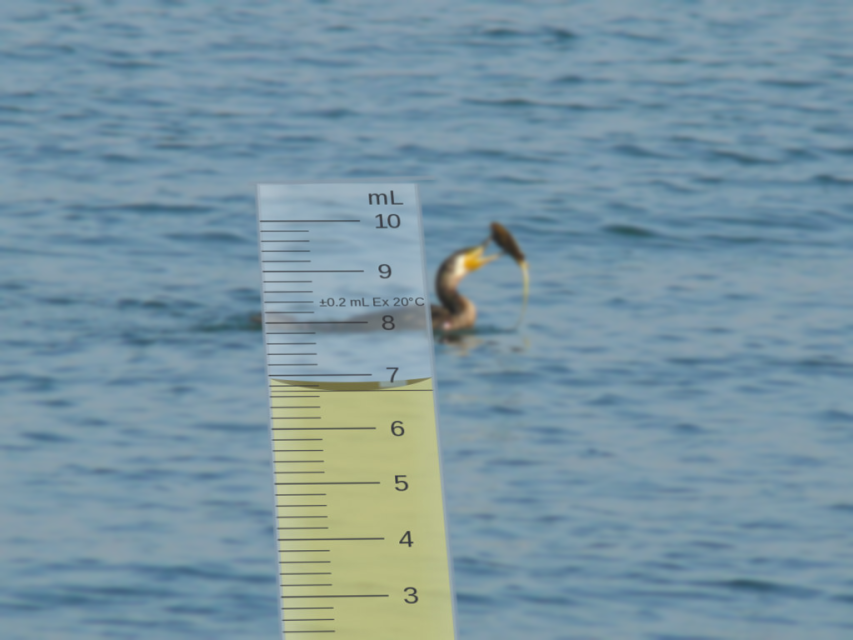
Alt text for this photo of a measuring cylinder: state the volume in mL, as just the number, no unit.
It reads 6.7
